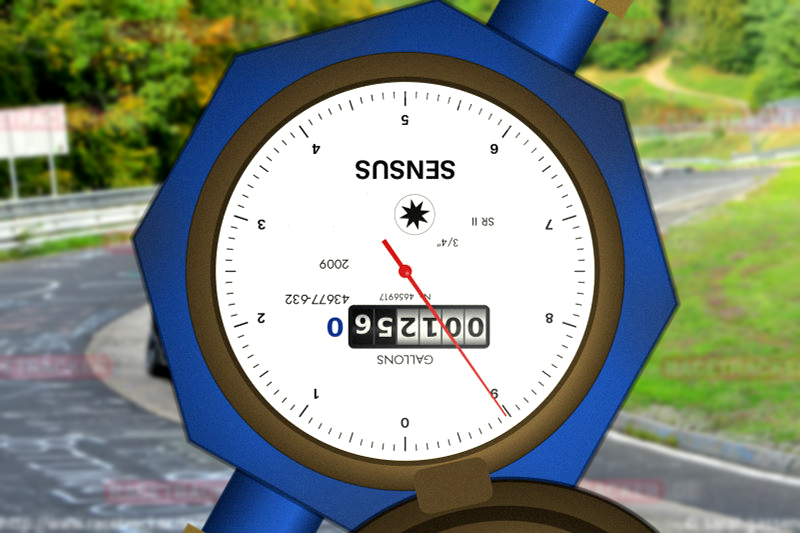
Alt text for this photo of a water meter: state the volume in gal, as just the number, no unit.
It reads 12559.0
